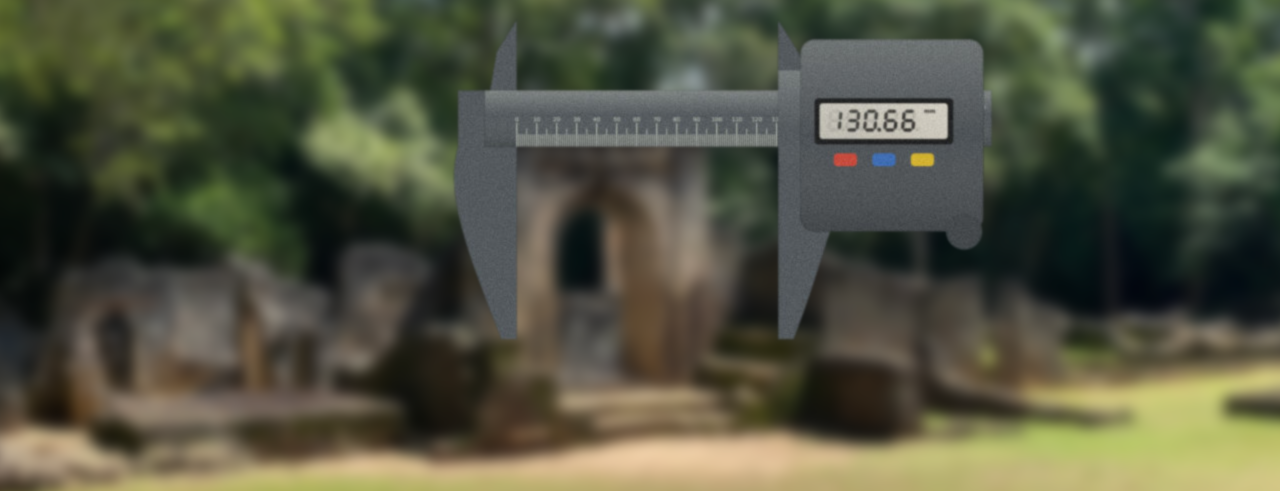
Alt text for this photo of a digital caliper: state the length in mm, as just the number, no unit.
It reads 130.66
